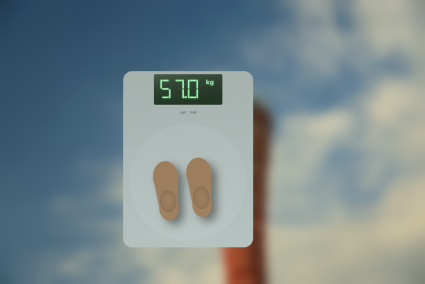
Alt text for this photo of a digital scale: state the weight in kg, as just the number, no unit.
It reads 57.0
